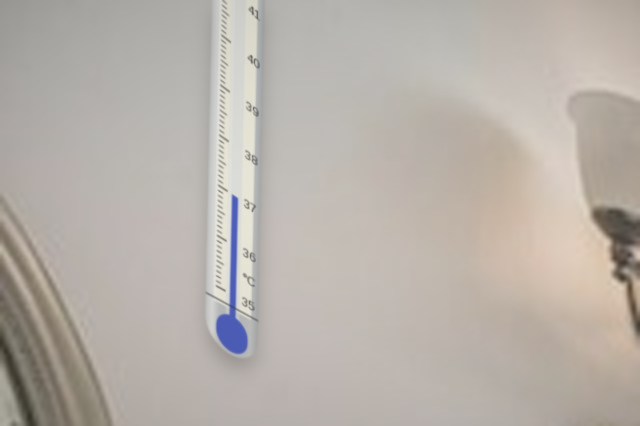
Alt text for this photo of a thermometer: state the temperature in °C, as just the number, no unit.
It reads 37
